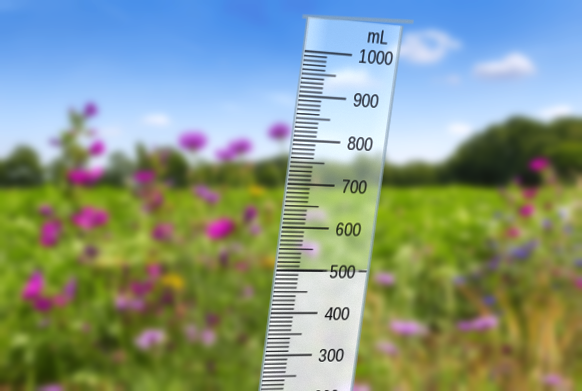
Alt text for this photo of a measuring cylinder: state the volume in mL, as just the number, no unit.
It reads 500
